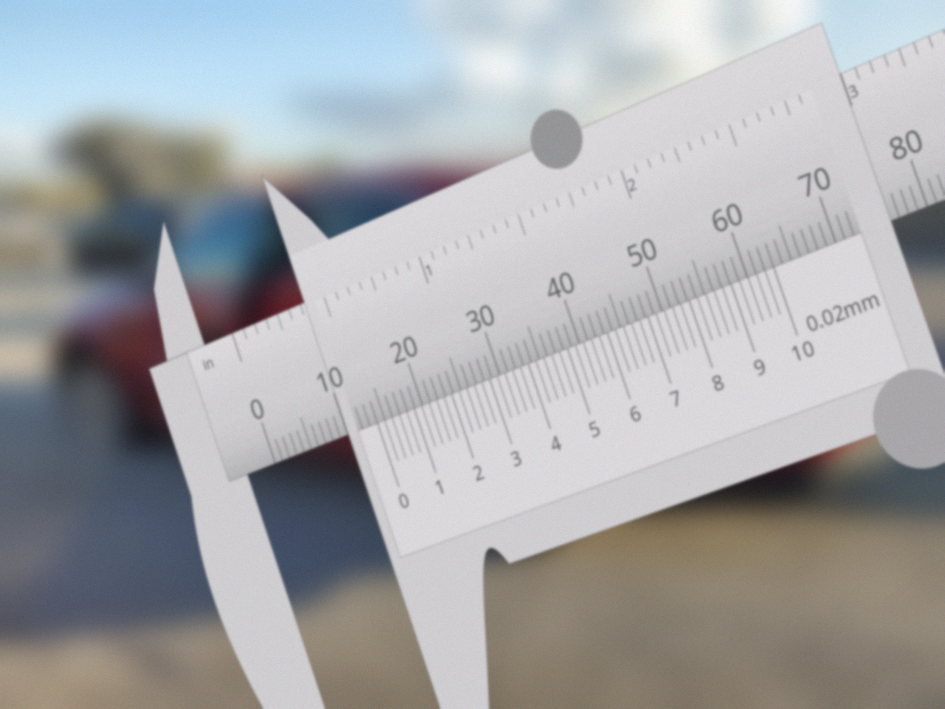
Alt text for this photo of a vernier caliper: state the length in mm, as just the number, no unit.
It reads 14.0
